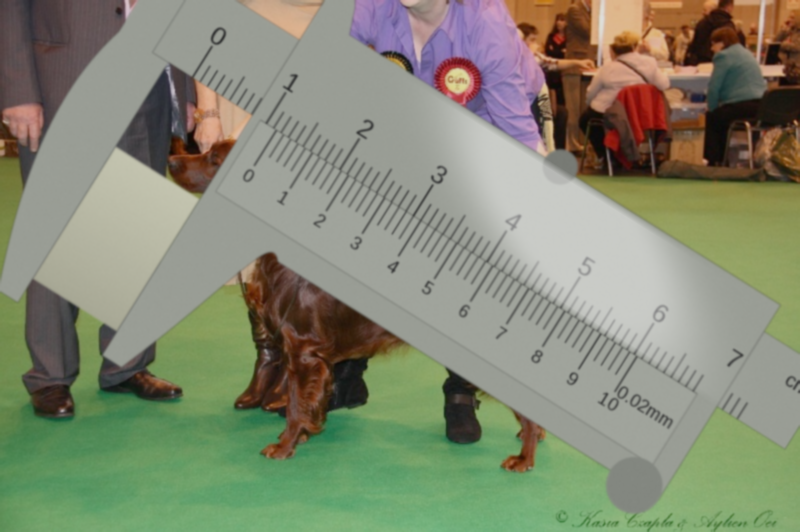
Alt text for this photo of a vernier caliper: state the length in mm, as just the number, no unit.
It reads 11.4
